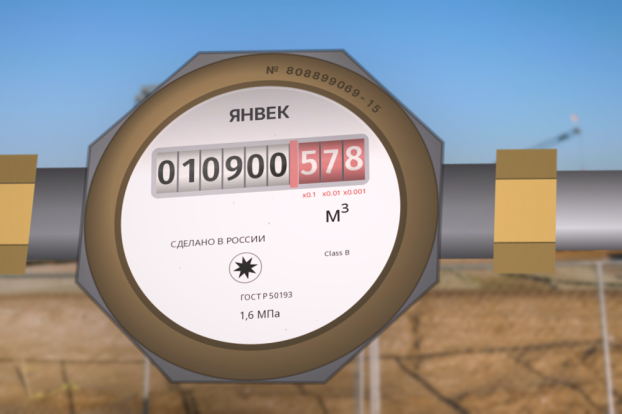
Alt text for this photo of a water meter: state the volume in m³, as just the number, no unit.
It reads 10900.578
